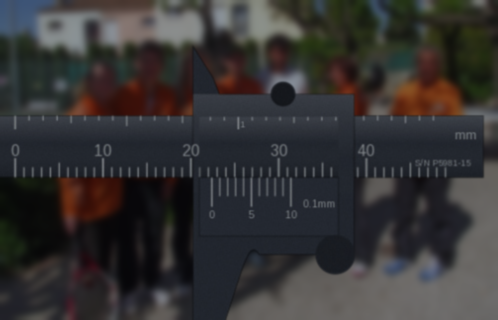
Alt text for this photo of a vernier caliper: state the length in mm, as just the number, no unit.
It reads 22.4
